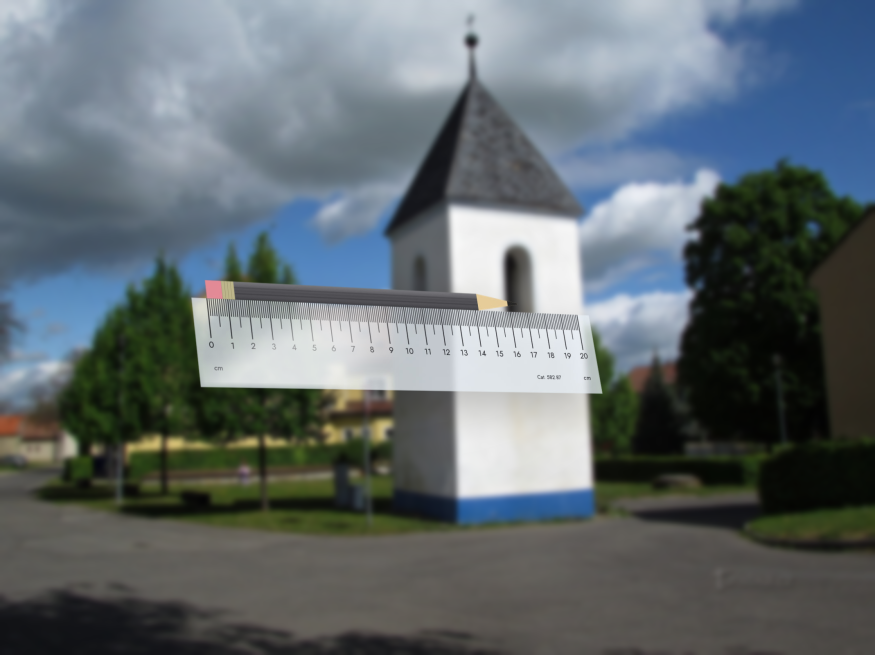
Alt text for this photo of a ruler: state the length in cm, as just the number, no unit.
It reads 16.5
